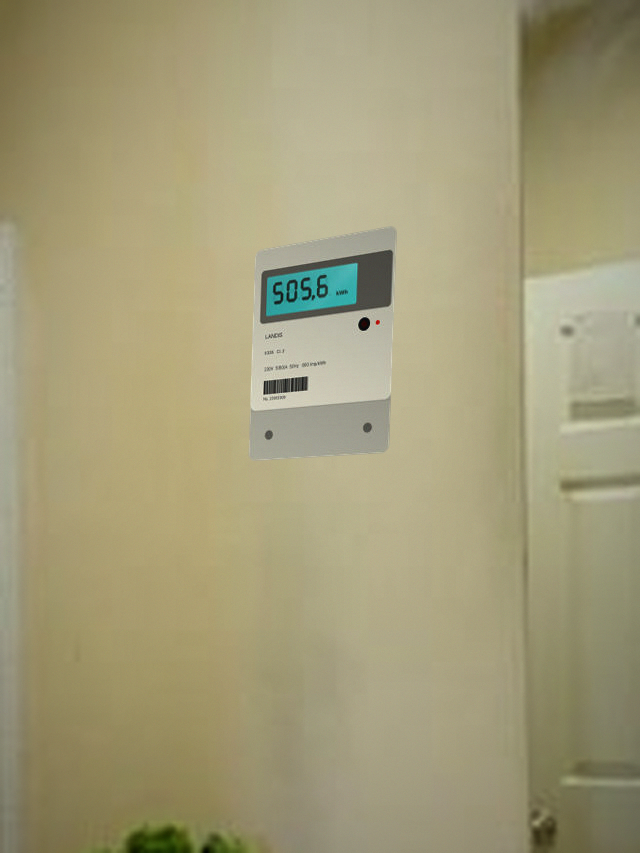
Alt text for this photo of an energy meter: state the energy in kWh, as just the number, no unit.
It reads 505.6
